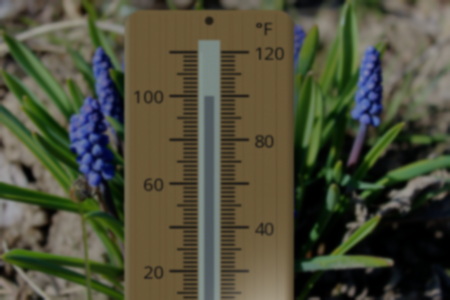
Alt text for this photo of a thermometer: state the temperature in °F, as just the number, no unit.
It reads 100
